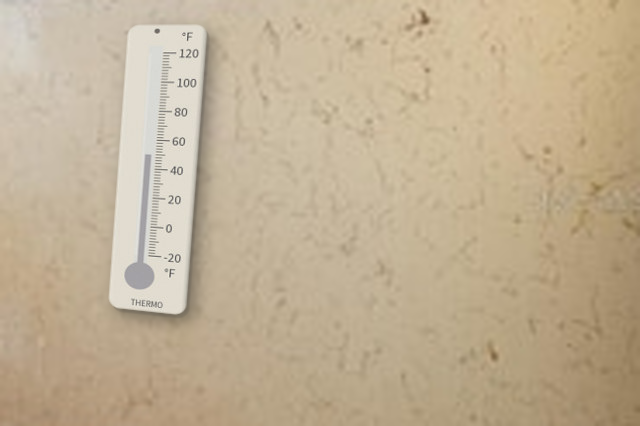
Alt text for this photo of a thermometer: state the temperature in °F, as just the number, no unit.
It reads 50
